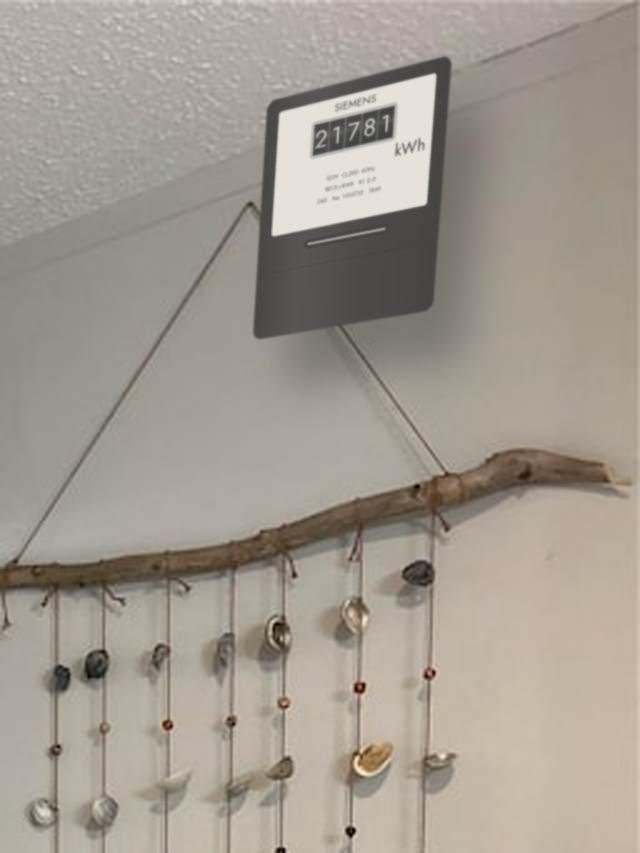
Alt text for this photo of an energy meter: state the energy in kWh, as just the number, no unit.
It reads 21781
